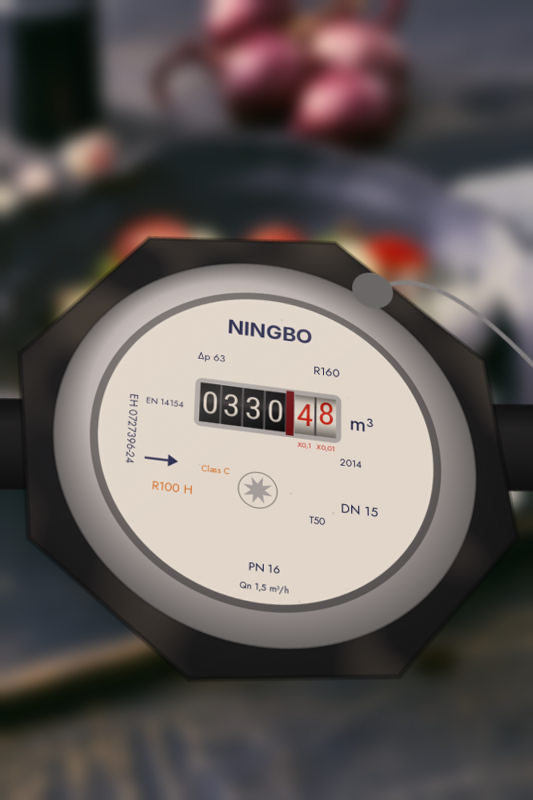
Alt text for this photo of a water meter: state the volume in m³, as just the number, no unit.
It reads 330.48
